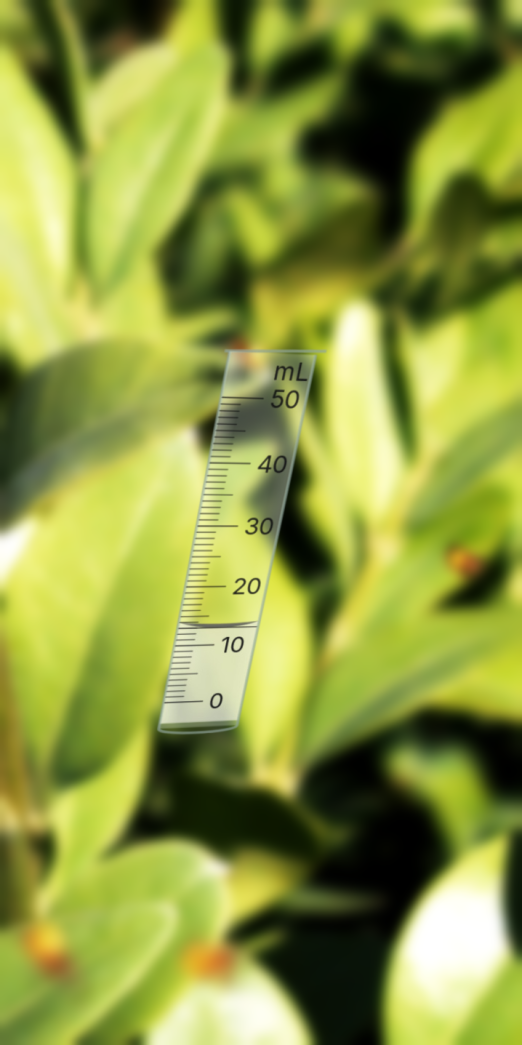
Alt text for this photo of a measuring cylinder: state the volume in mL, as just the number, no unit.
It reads 13
